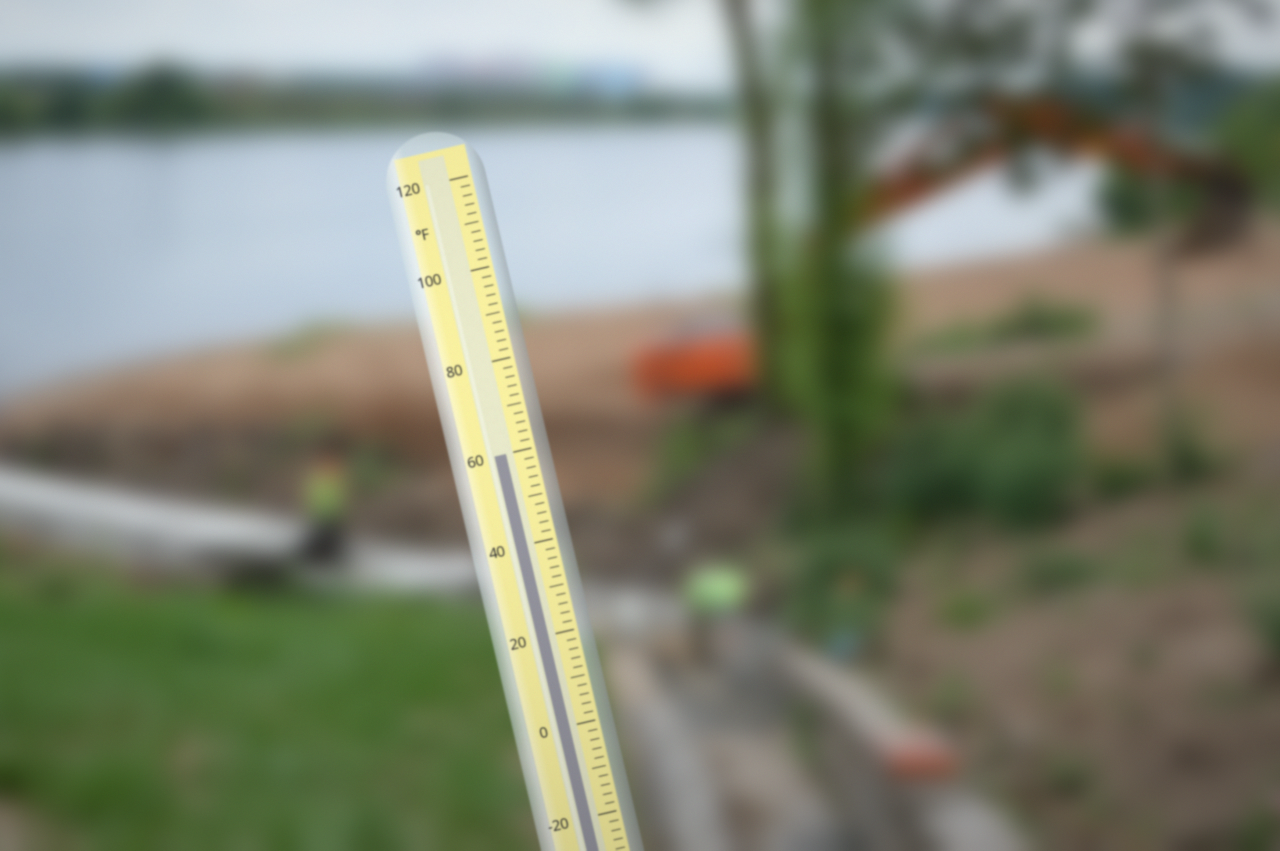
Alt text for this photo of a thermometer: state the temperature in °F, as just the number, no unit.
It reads 60
